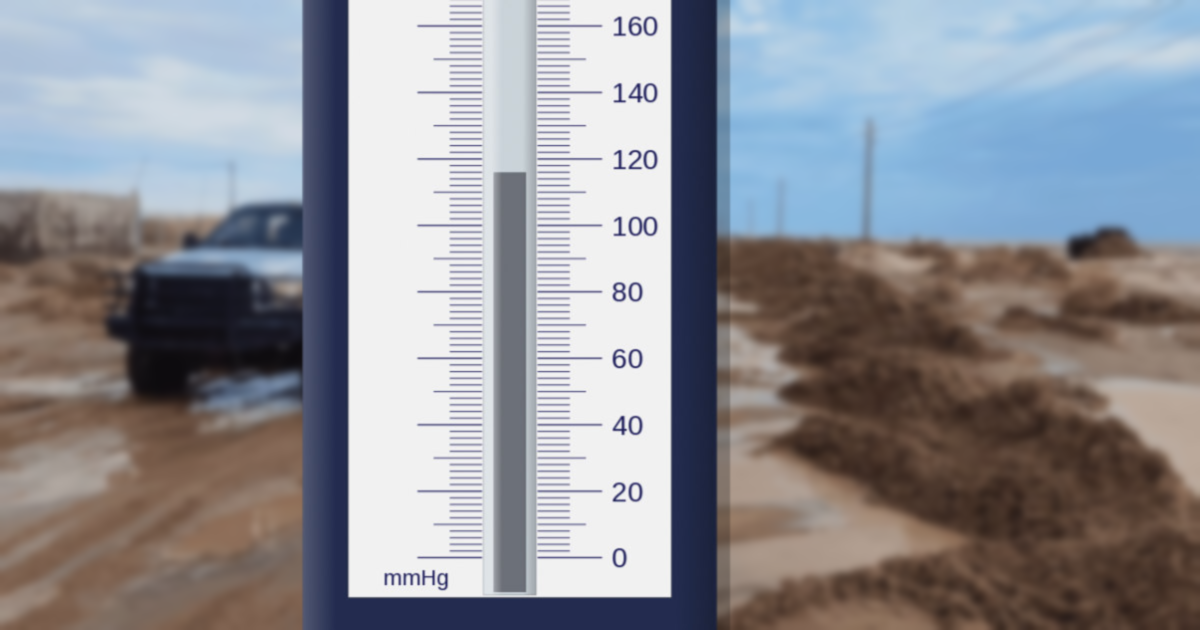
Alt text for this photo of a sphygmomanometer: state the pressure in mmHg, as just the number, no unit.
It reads 116
